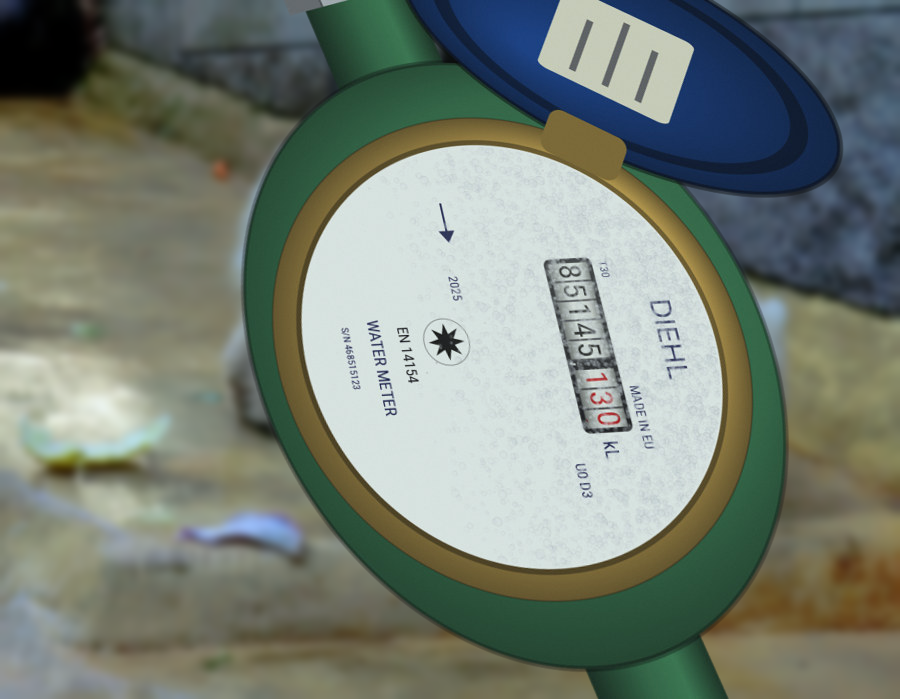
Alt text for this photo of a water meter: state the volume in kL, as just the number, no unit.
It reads 85145.130
